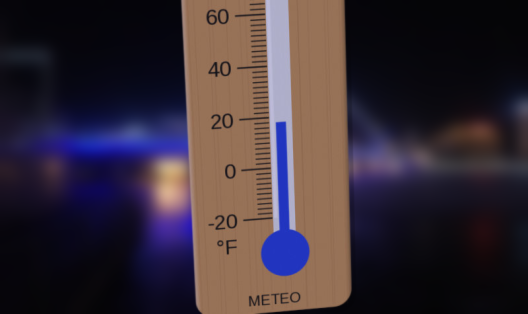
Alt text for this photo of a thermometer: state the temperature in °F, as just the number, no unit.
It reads 18
